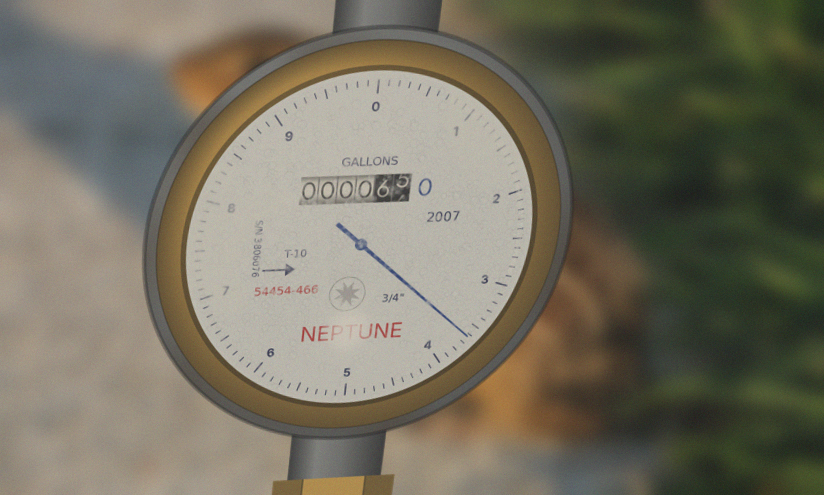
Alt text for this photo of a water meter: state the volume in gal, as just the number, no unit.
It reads 653.6
